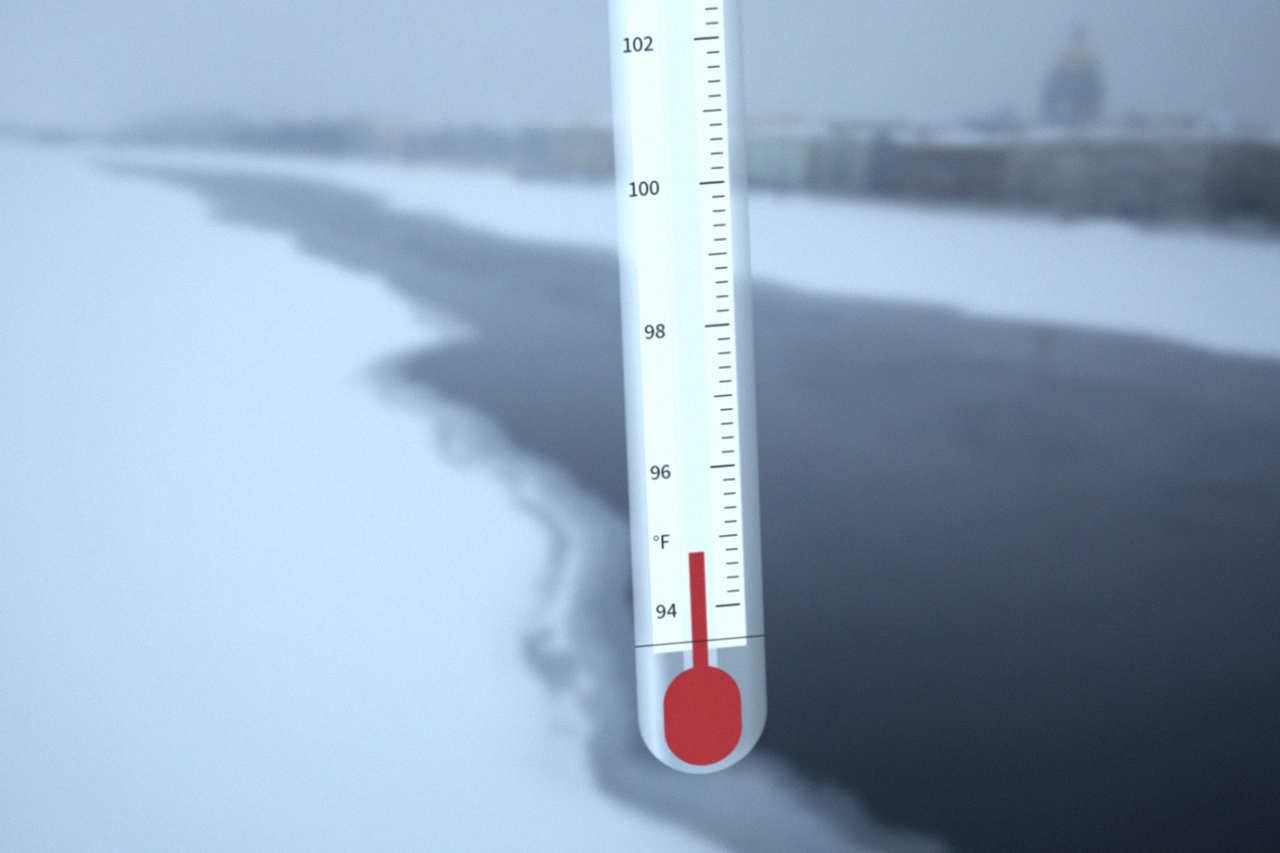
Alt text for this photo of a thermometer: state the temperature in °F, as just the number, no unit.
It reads 94.8
